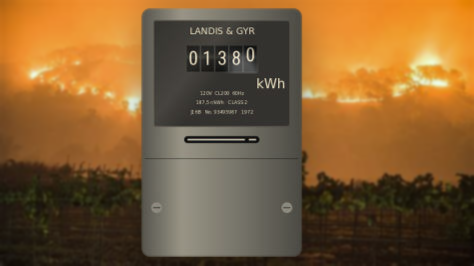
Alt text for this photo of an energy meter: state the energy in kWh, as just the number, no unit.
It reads 1380
